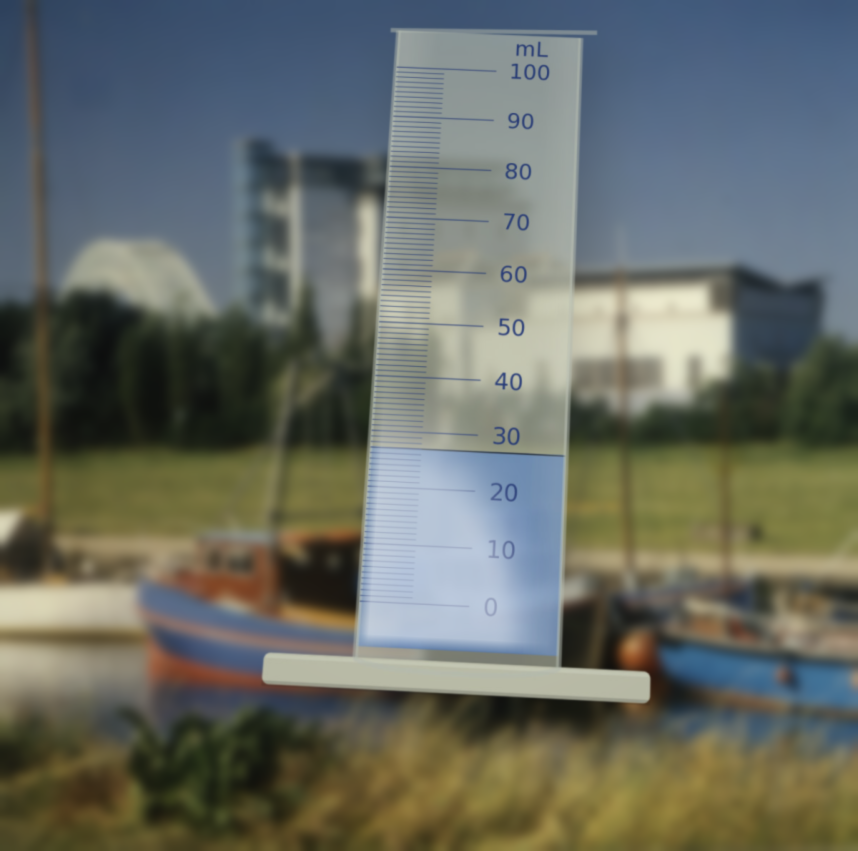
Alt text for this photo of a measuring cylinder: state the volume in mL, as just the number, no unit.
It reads 27
